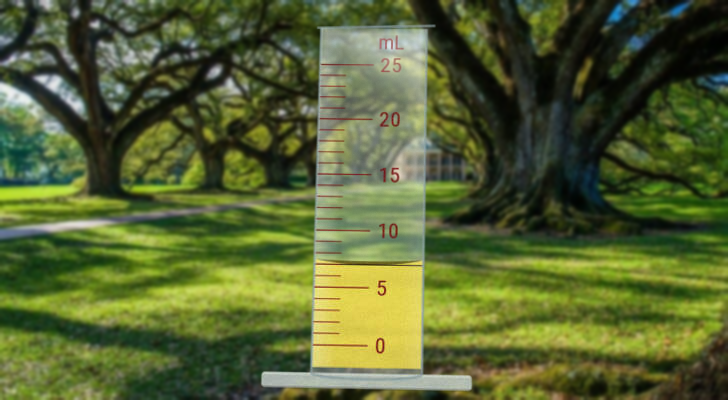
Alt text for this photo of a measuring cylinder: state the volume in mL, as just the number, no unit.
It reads 7
